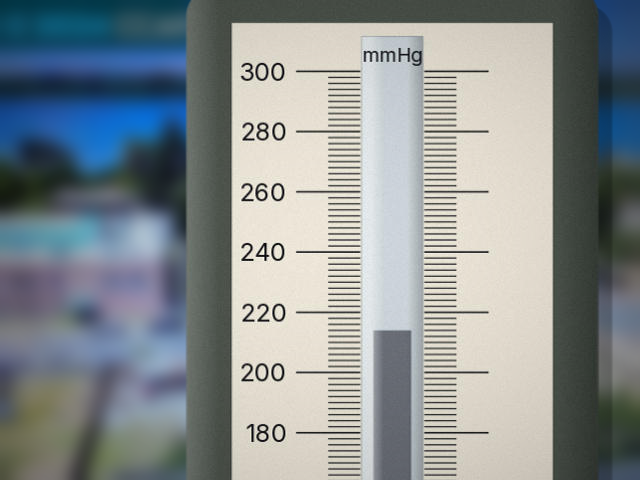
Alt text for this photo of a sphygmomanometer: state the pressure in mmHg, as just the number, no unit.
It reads 214
